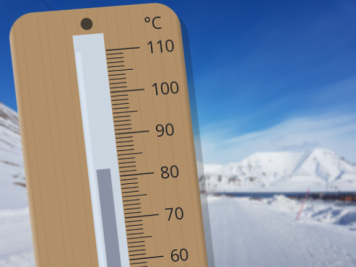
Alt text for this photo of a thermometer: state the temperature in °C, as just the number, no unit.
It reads 82
